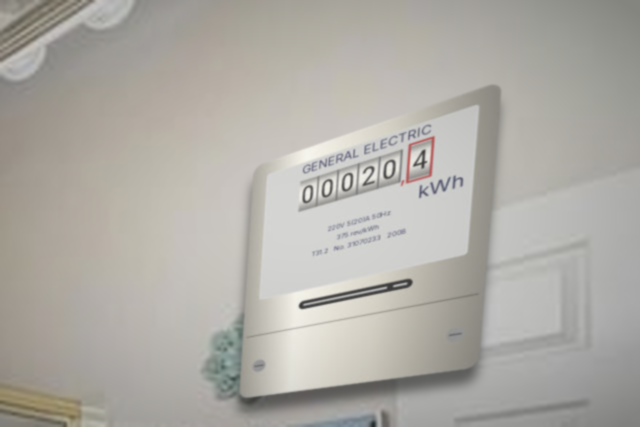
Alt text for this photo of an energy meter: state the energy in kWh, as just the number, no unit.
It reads 20.4
